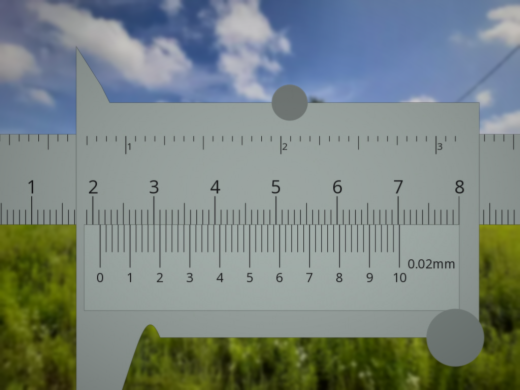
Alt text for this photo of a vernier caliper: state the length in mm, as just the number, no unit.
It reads 21.2
